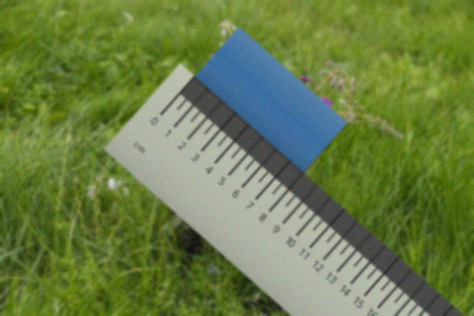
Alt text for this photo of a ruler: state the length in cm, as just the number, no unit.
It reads 8
